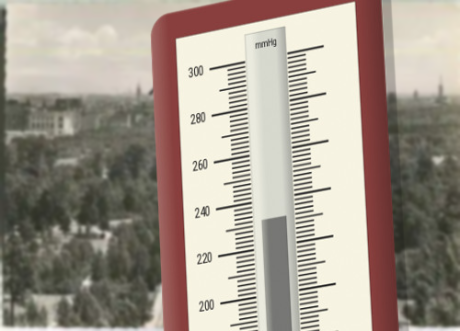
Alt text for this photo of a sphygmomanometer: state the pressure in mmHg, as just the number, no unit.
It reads 232
